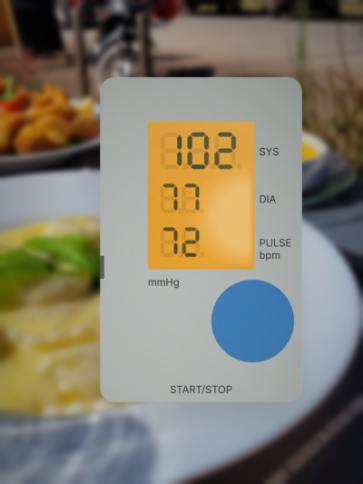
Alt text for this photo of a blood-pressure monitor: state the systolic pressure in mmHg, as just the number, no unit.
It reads 102
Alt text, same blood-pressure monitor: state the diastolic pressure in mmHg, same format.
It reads 77
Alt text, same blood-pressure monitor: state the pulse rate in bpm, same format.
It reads 72
